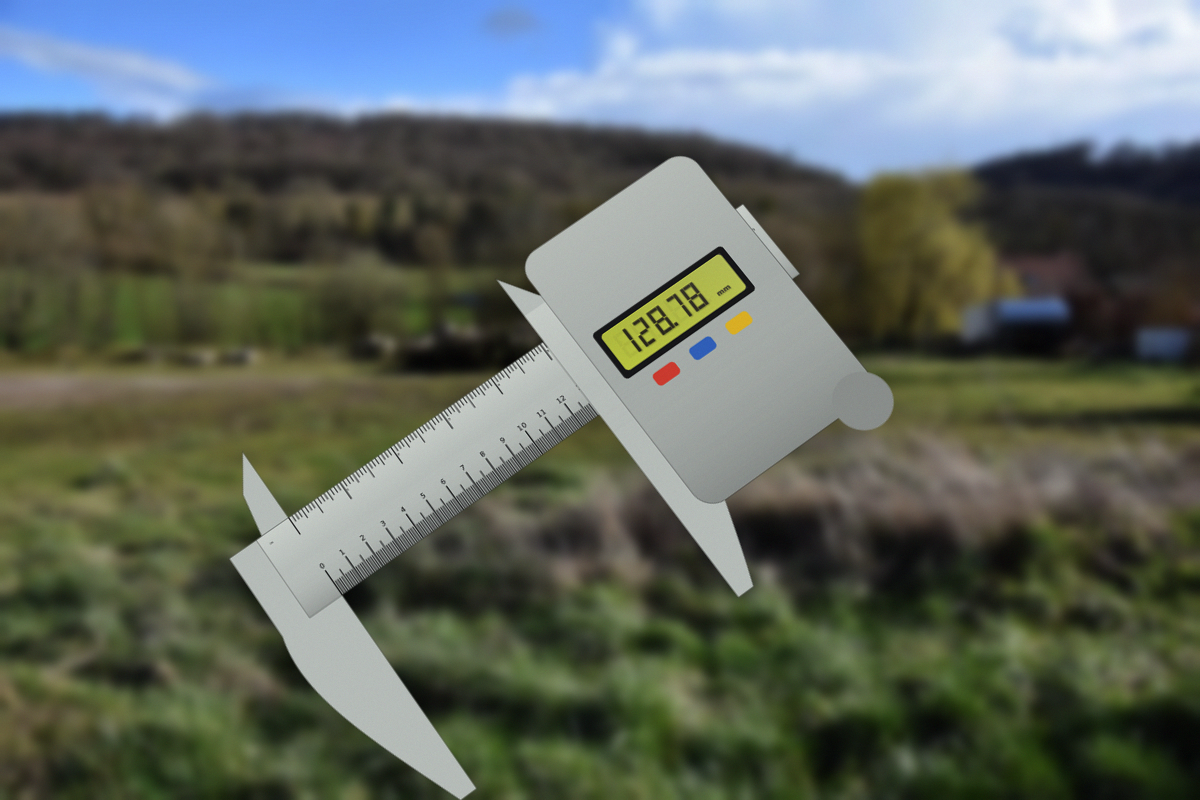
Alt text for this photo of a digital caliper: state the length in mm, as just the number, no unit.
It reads 128.78
